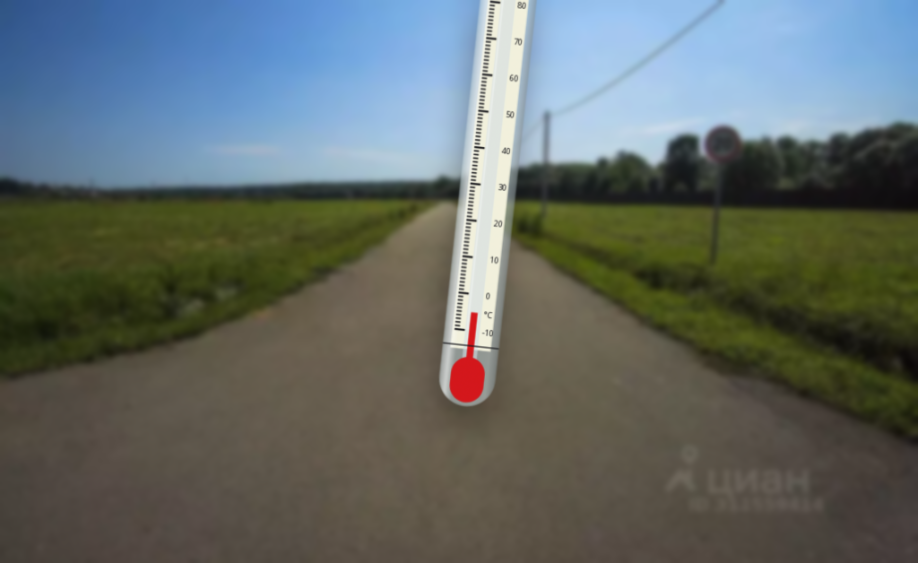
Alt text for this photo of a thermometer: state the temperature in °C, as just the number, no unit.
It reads -5
